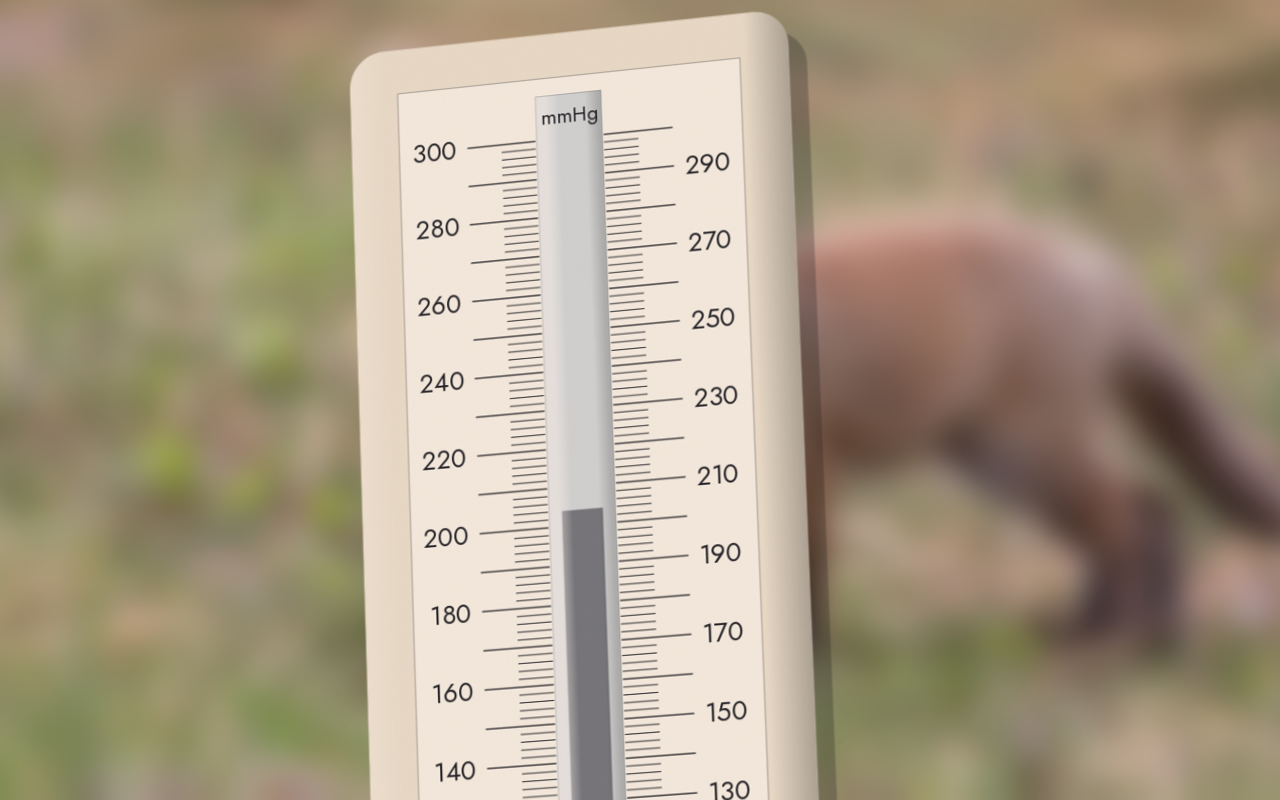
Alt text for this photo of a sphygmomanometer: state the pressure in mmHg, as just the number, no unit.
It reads 204
